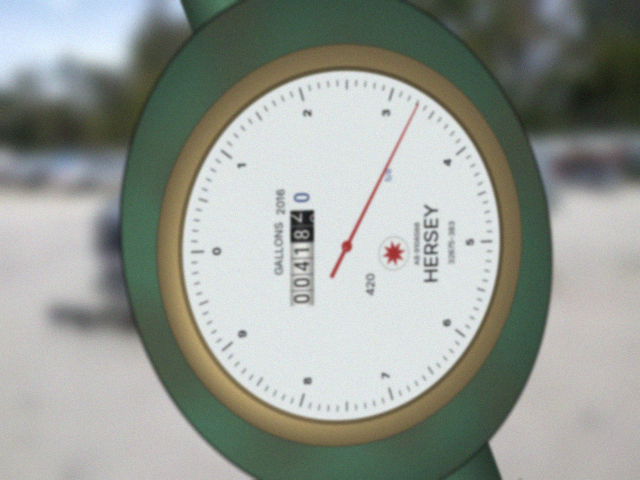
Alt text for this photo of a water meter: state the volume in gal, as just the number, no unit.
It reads 41823.3
